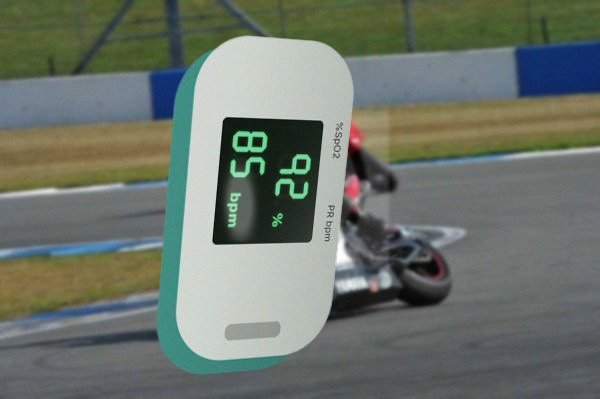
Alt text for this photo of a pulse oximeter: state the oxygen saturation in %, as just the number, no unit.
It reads 92
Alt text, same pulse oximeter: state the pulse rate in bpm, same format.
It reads 85
